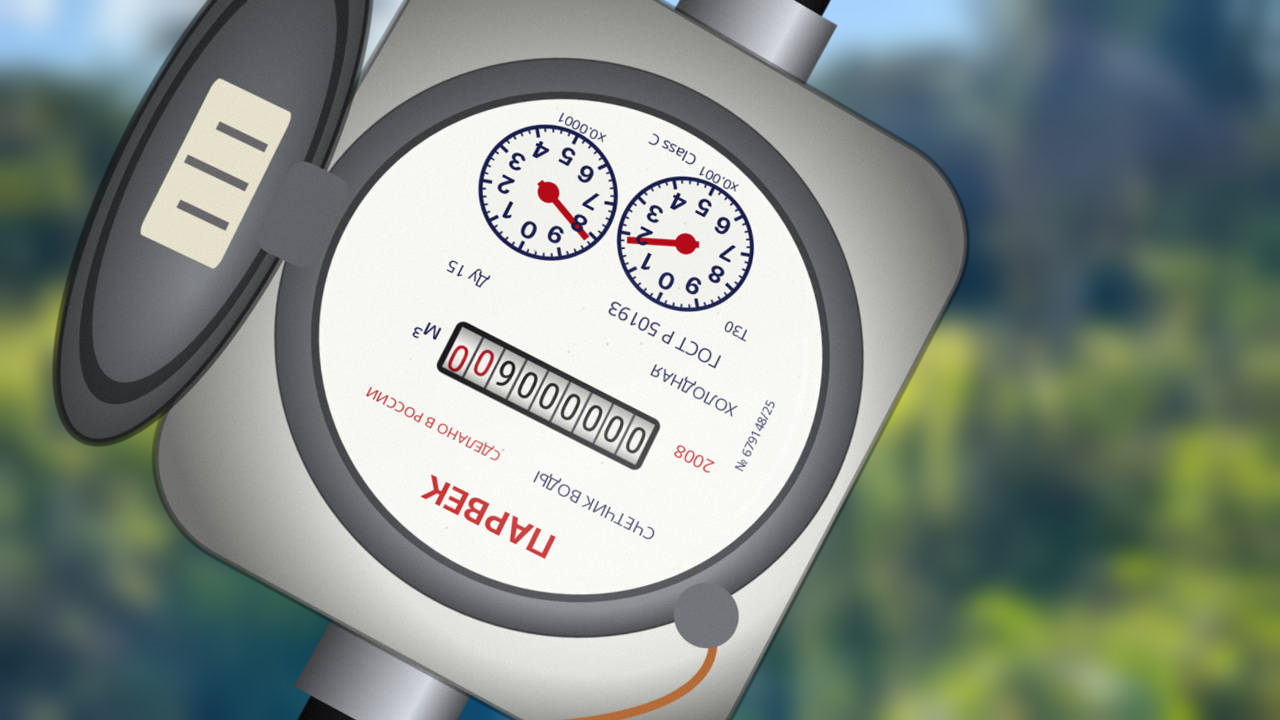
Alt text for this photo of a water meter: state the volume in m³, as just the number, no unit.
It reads 6.0018
